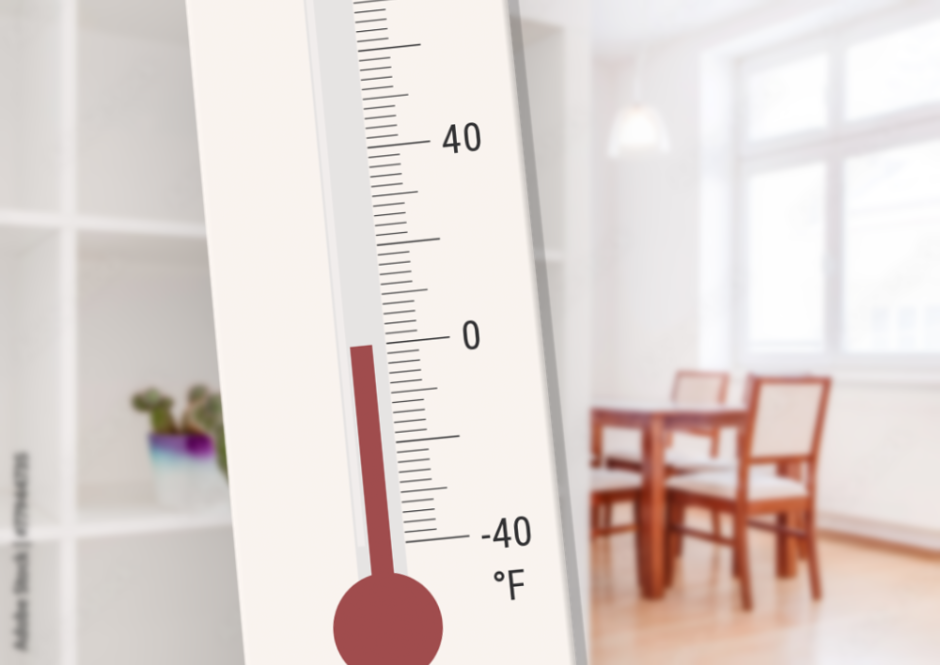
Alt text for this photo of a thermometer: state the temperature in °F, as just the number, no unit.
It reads 0
